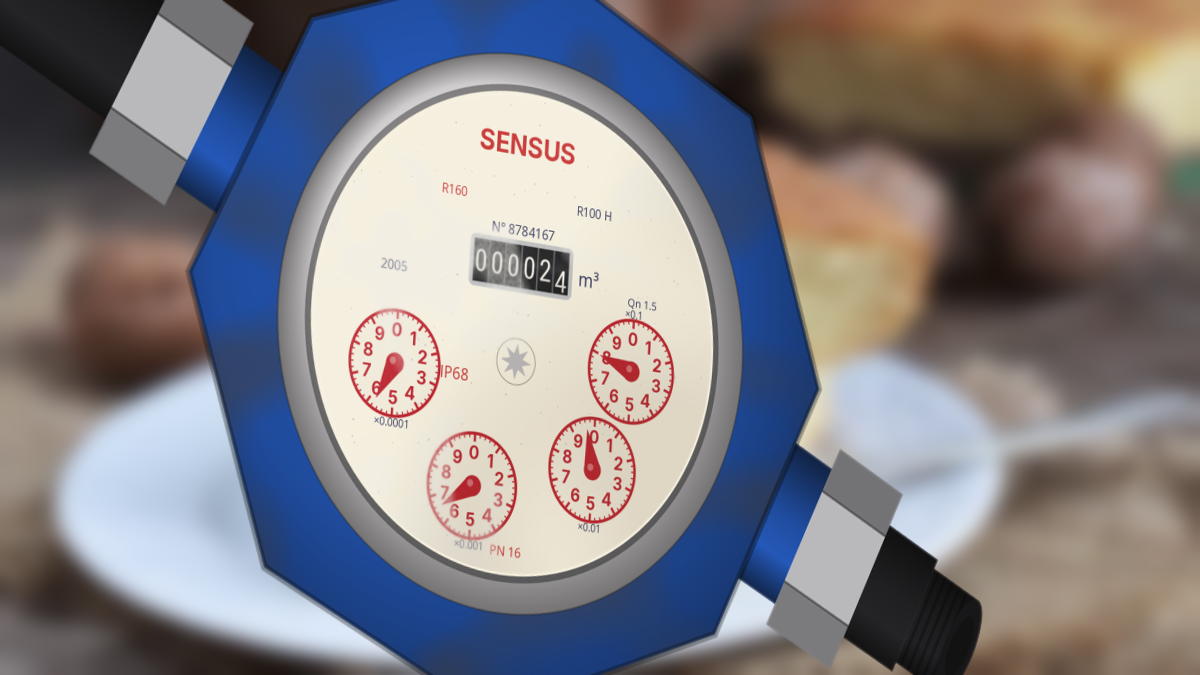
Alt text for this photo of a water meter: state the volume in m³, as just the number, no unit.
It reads 23.7965
